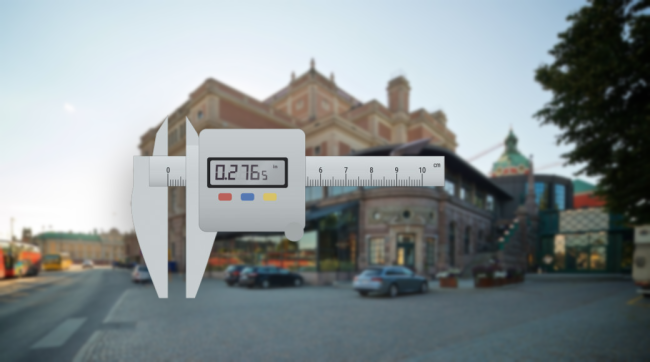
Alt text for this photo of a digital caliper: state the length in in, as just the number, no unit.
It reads 0.2765
